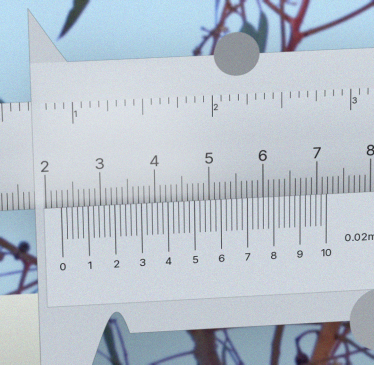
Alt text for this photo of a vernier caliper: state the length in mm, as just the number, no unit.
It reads 22.8
